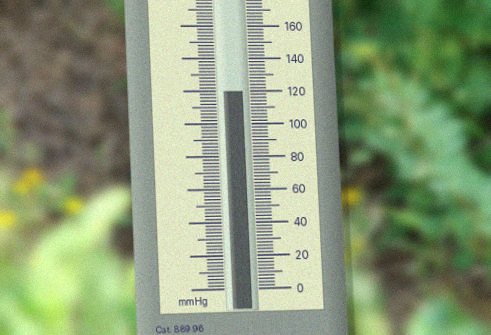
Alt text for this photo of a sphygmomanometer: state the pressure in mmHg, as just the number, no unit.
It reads 120
